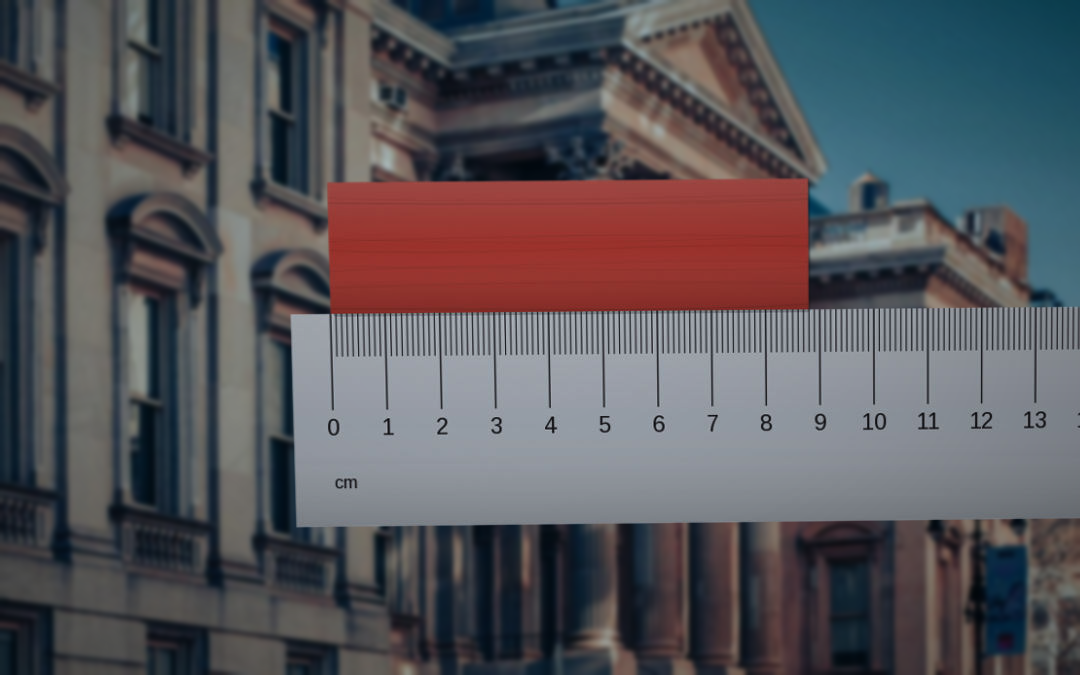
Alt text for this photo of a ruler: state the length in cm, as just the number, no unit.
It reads 8.8
